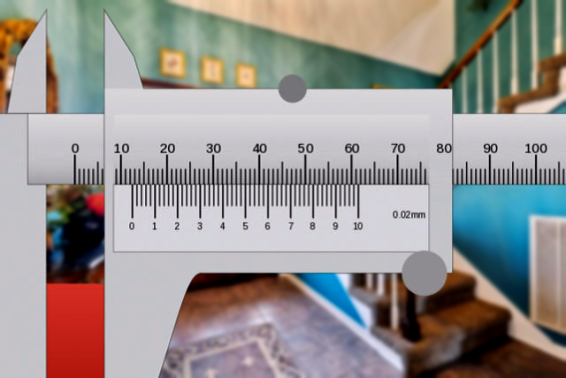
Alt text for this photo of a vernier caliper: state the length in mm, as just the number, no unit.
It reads 12.5
